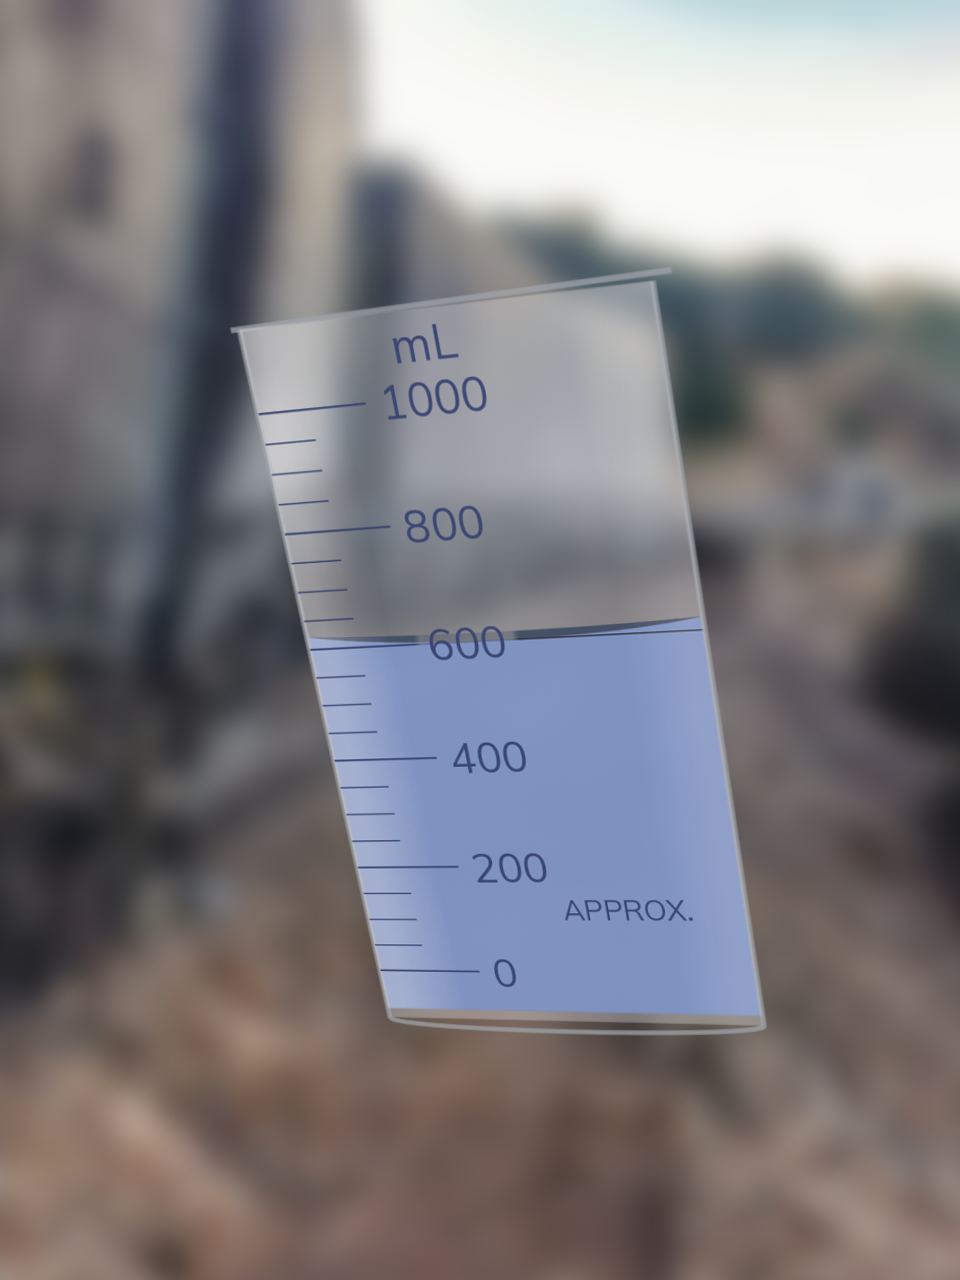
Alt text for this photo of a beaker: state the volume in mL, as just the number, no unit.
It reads 600
